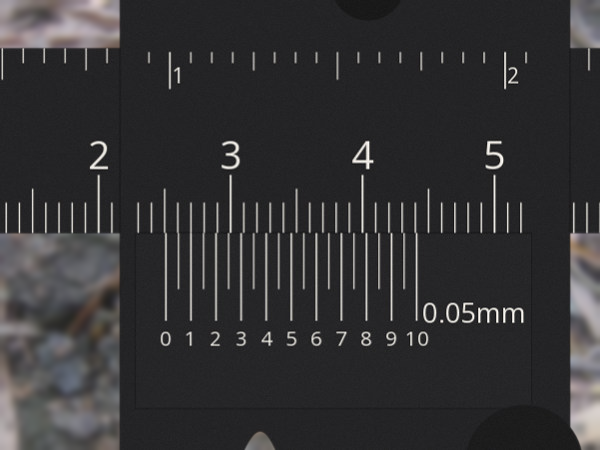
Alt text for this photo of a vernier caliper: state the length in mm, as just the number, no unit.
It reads 25.1
